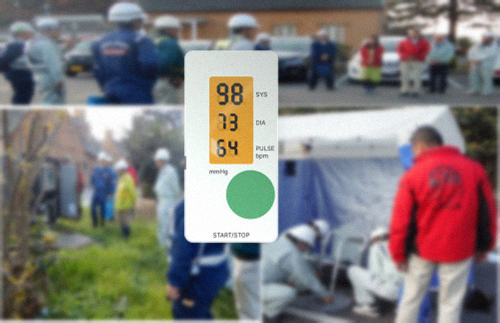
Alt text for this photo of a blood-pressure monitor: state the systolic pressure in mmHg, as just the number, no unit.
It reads 98
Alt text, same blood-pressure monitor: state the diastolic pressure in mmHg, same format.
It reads 73
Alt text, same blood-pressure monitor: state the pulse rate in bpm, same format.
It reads 64
